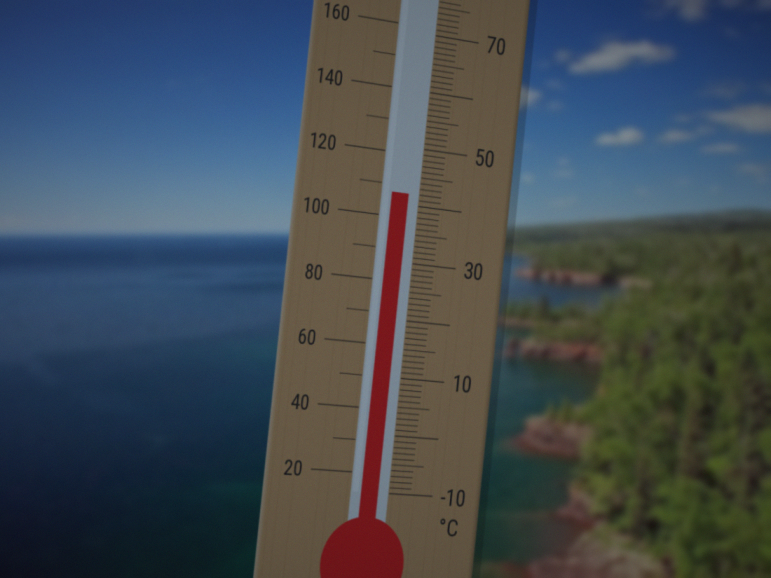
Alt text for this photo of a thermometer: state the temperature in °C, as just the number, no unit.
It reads 42
